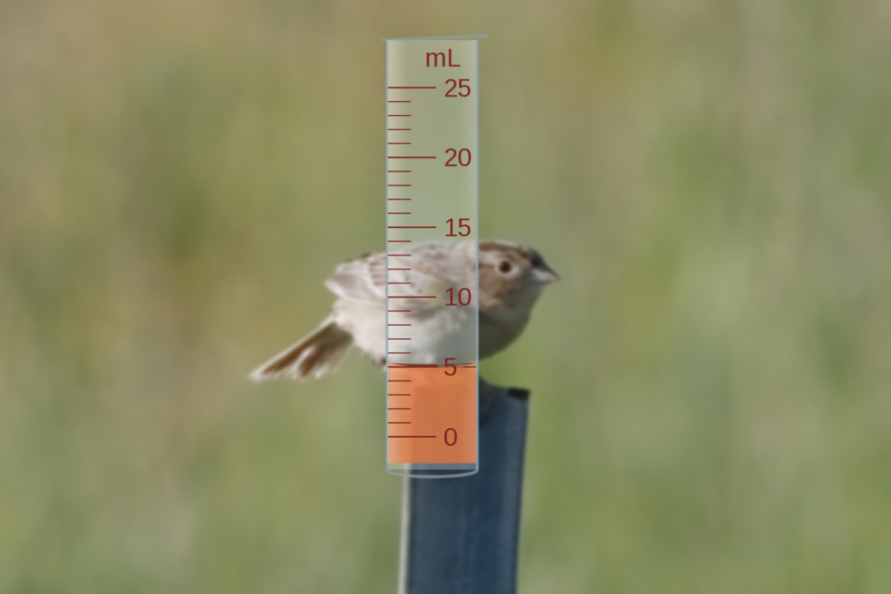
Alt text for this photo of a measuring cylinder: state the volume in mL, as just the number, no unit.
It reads 5
